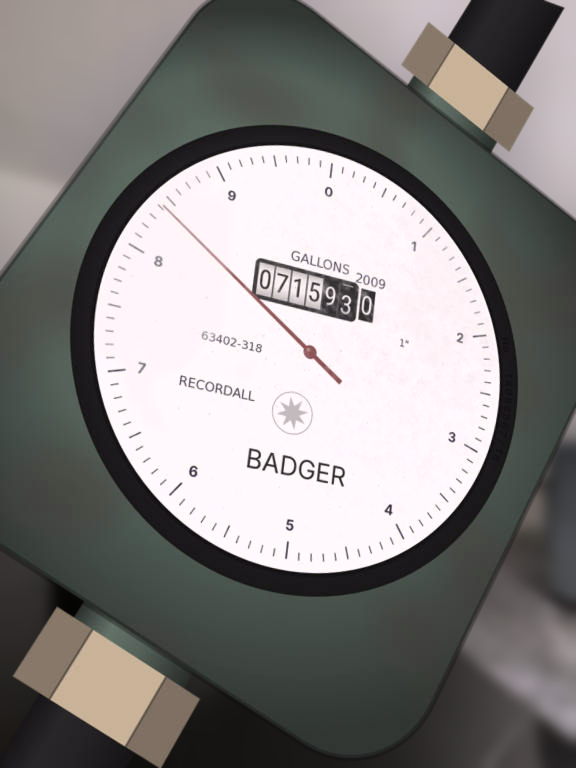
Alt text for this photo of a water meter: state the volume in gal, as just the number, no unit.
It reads 715928.4
